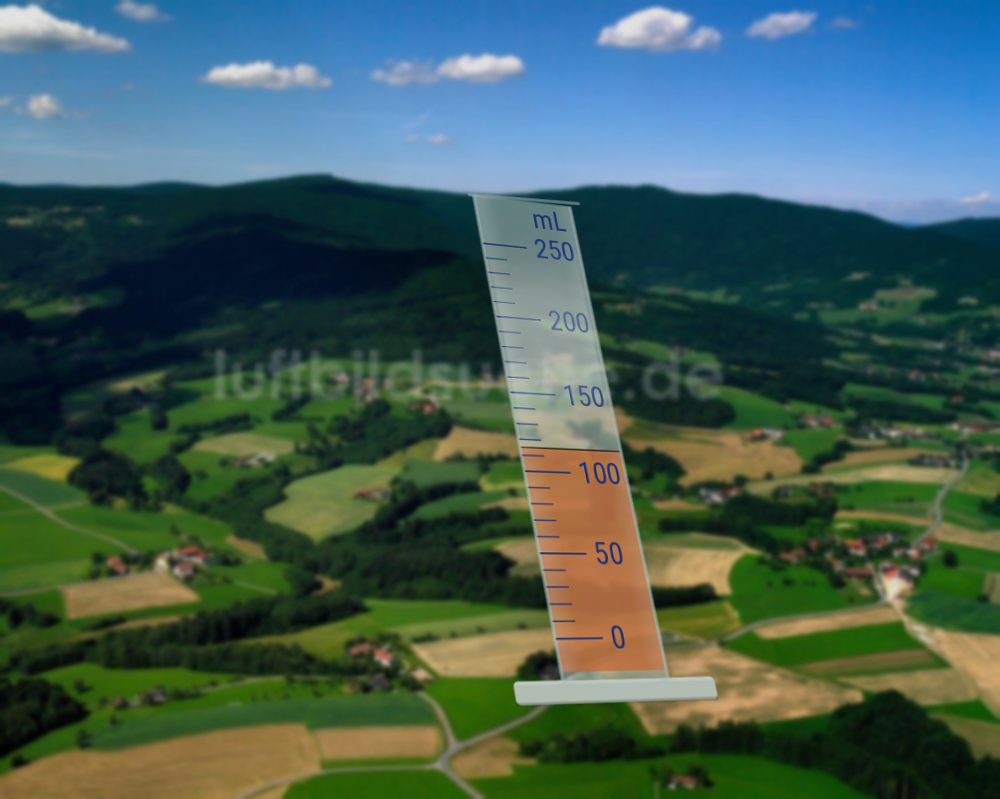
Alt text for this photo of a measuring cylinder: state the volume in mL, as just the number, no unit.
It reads 115
